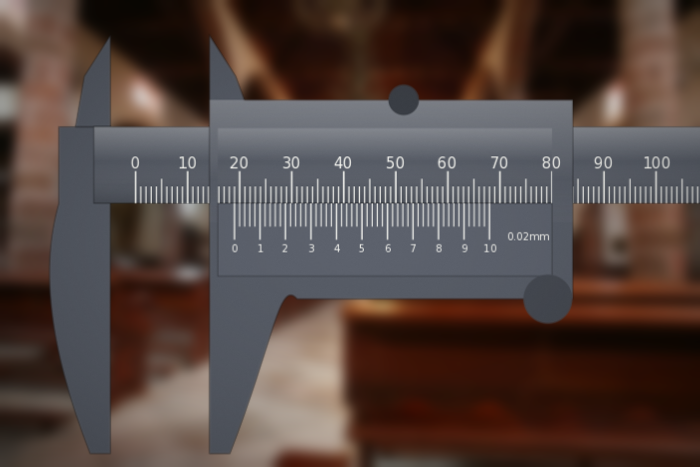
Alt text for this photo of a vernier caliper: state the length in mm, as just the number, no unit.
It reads 19.0
